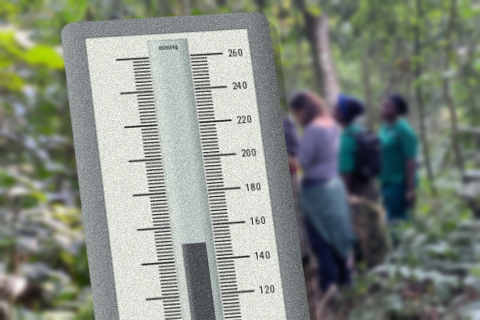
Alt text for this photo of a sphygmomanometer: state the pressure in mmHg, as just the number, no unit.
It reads 150
